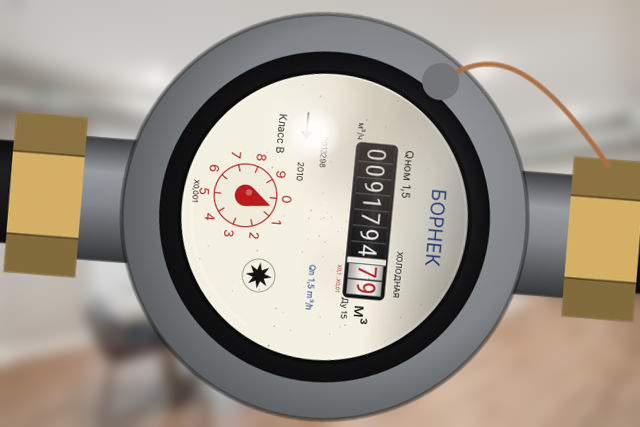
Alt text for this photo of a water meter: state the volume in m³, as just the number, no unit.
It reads 91794.790
